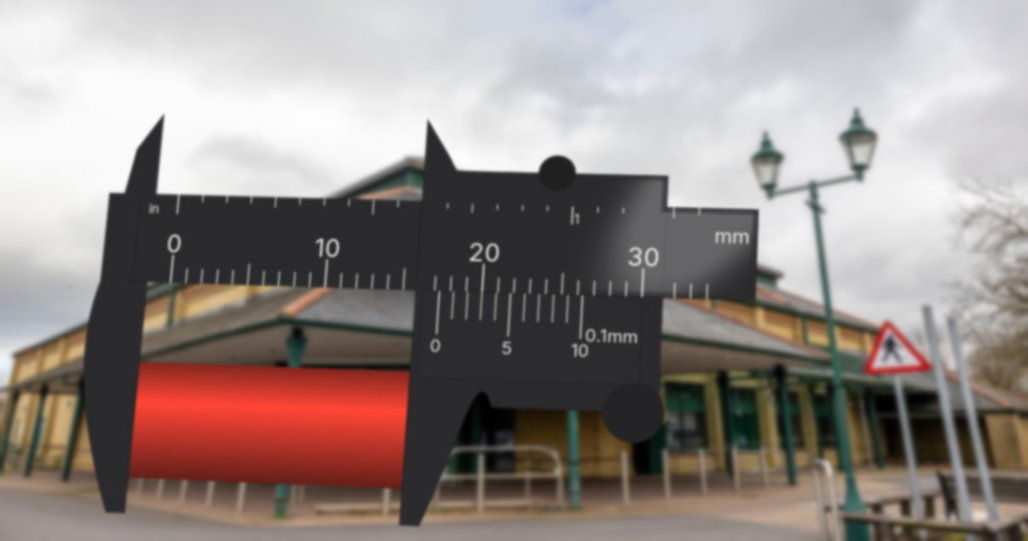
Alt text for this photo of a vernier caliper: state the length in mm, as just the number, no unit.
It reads 17.3
